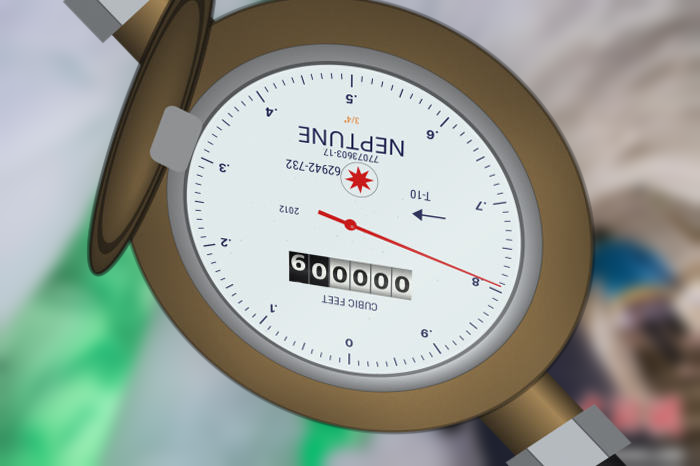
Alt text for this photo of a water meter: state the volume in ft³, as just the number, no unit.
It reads 8.79
